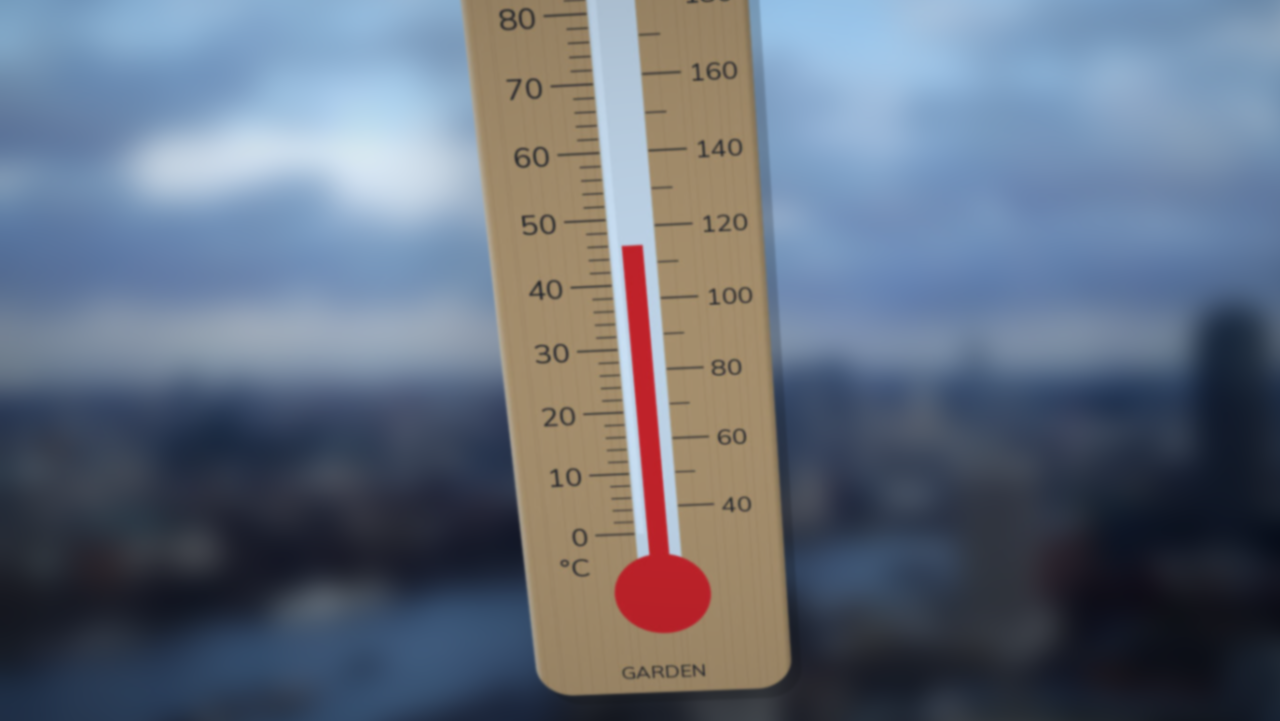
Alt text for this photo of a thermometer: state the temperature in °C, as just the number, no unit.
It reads 46
